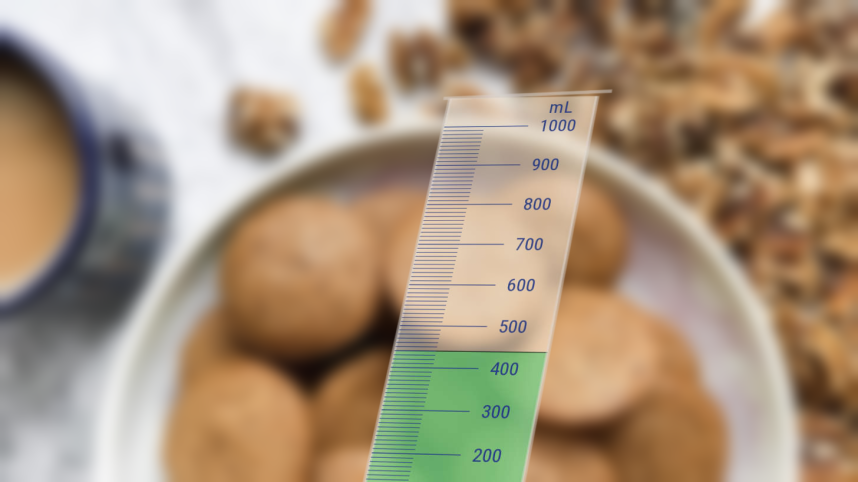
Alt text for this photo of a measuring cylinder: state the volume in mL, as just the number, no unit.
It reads 440
